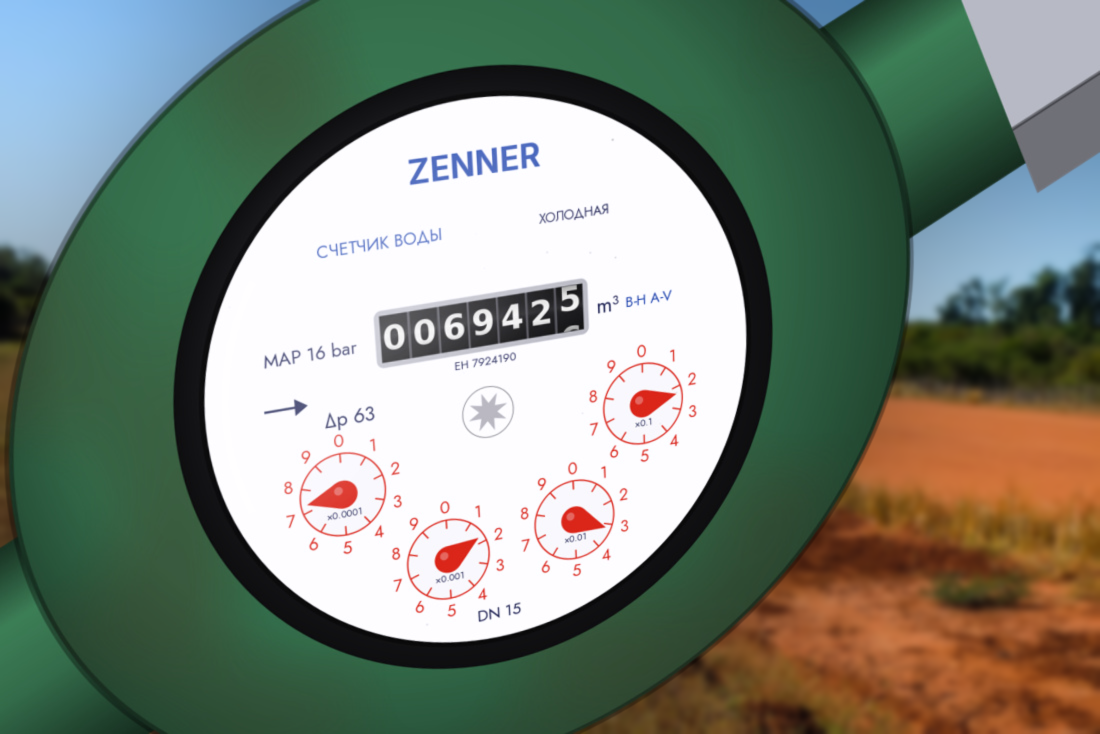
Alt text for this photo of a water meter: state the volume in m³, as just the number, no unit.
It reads 69425.2317
